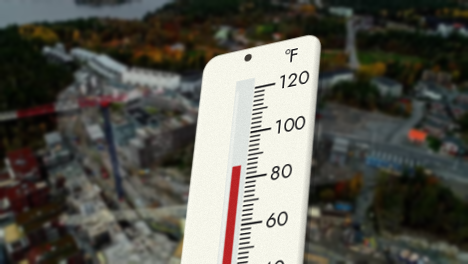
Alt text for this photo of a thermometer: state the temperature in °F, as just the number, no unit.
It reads 86
